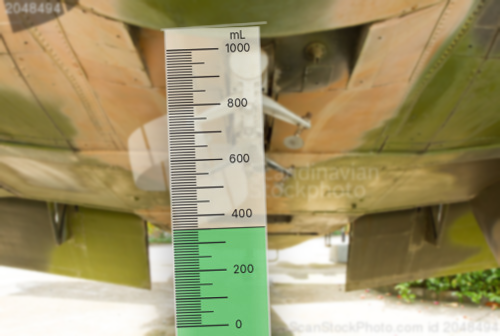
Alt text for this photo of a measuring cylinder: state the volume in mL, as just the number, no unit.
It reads 350
